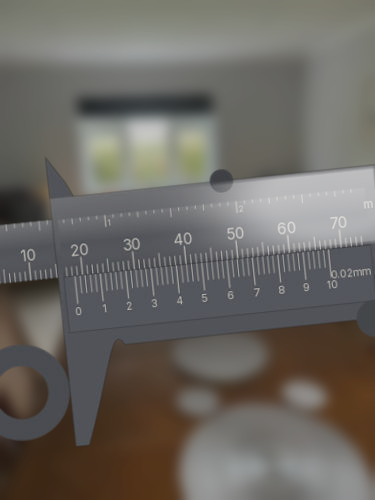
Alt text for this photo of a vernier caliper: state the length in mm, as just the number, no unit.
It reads 18.5
